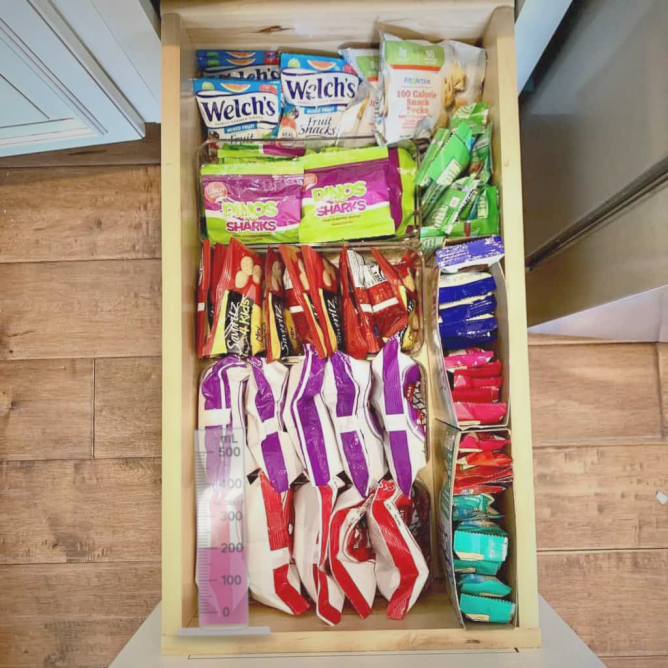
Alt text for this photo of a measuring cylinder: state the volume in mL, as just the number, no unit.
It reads 200
